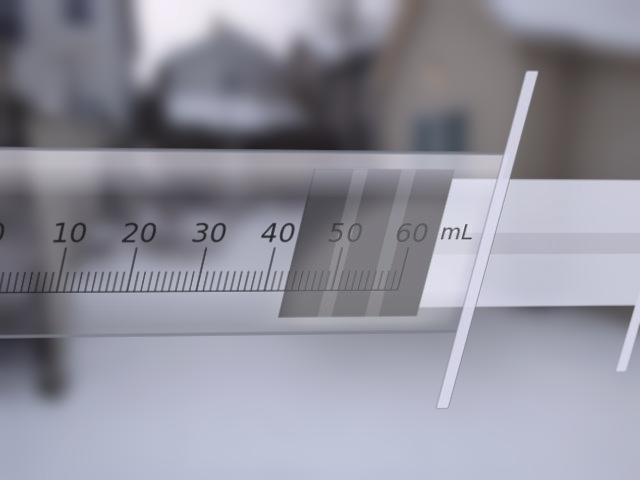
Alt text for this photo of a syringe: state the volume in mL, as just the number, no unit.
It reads 43
